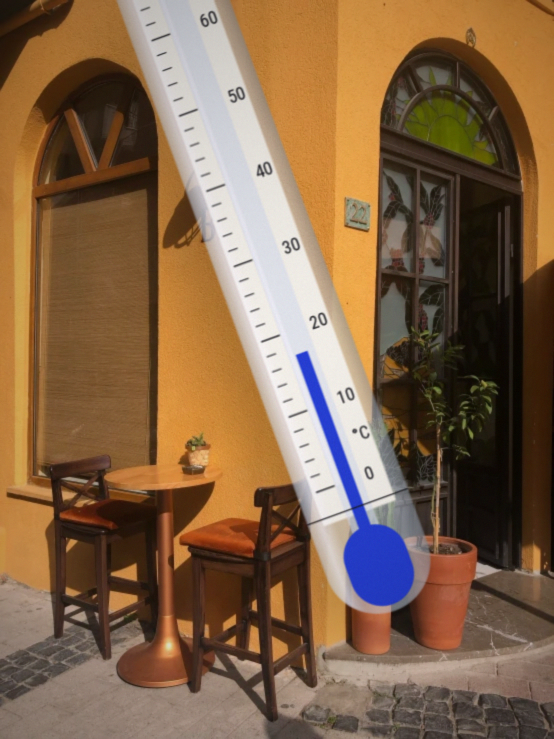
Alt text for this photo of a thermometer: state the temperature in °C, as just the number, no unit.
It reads 17
